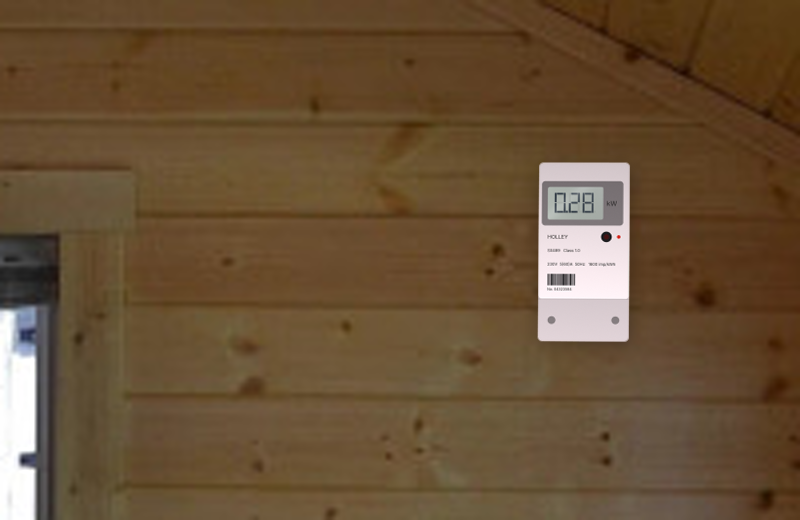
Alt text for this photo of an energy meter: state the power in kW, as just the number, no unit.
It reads 0.28
